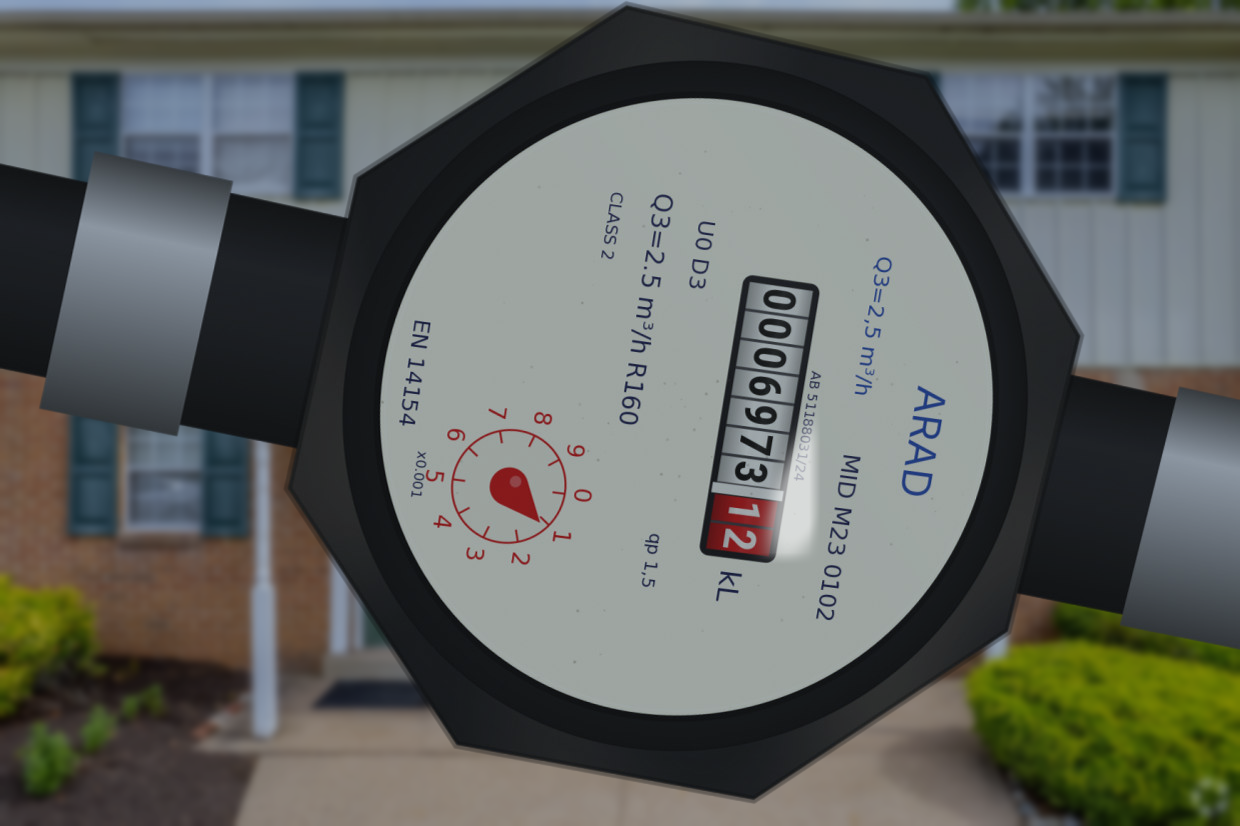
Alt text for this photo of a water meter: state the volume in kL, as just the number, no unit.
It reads 6973.121
